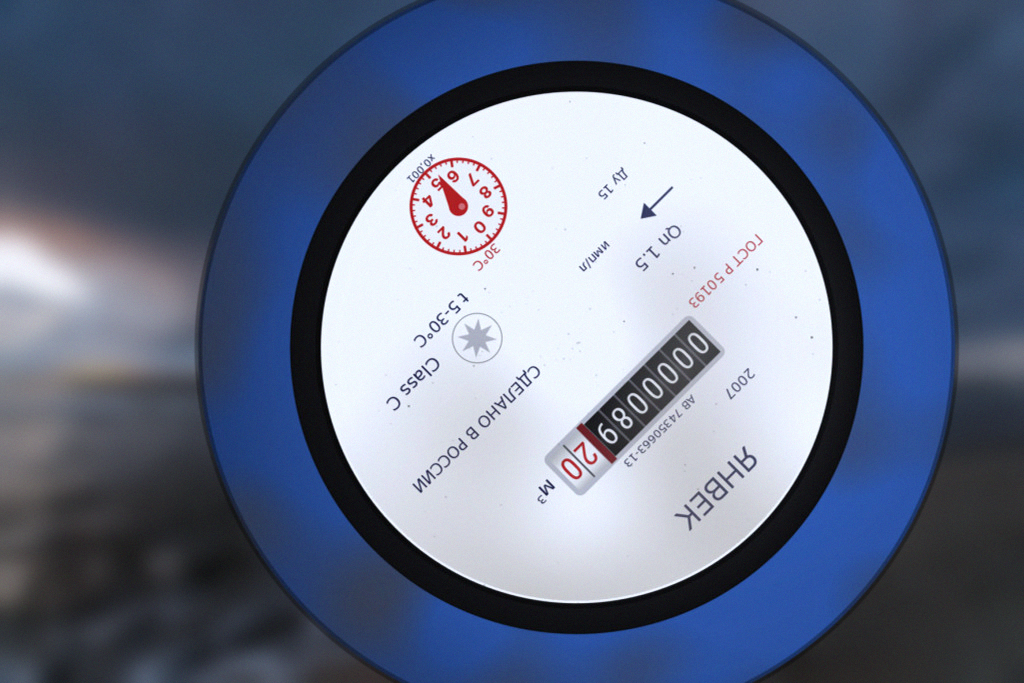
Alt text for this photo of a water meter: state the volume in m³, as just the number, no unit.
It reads 89.205
